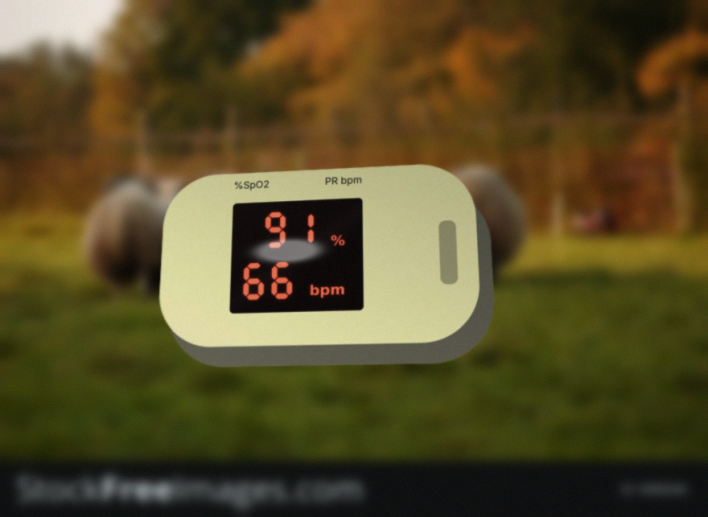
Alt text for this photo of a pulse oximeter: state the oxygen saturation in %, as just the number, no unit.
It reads 91
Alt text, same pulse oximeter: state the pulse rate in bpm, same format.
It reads 66
